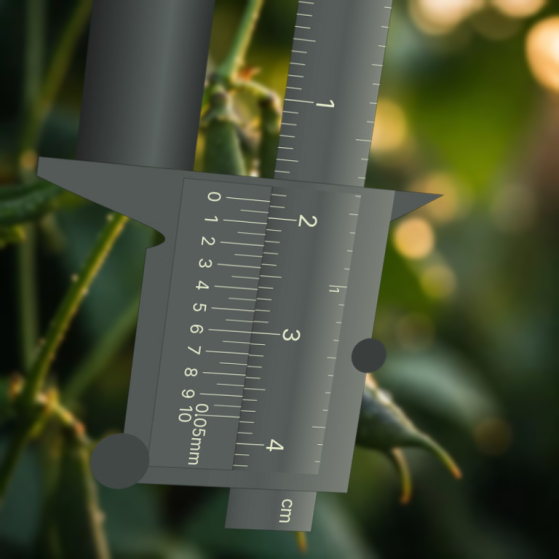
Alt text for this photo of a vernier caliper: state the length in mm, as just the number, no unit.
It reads 18.6
